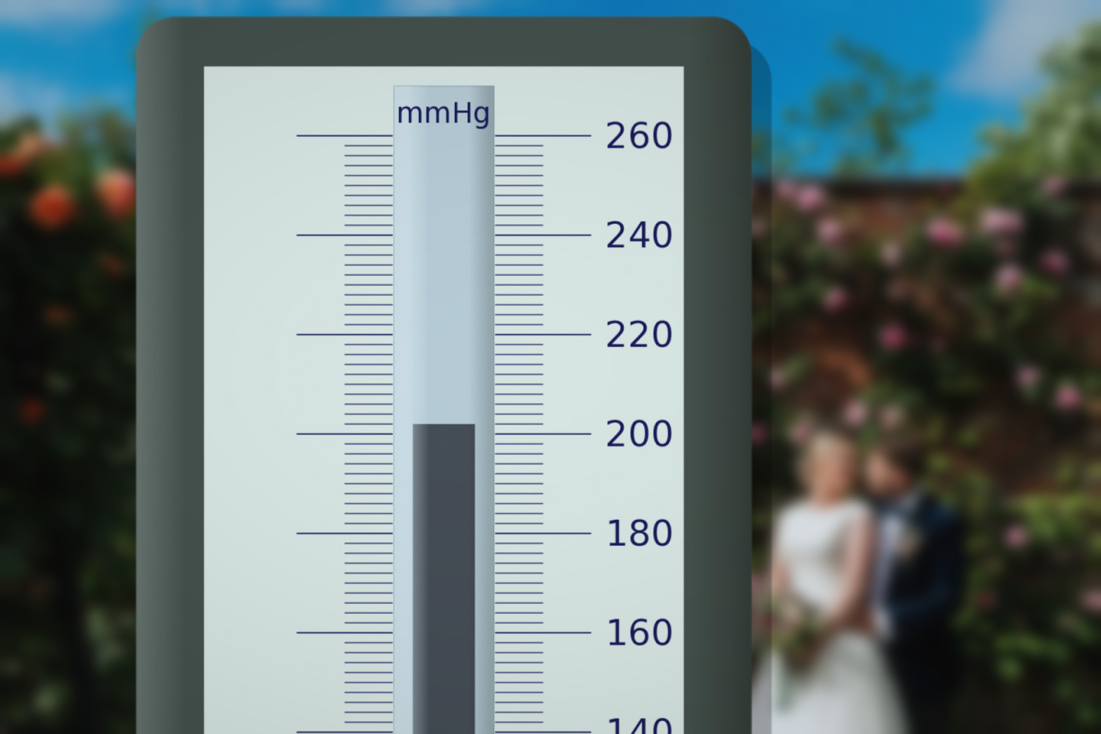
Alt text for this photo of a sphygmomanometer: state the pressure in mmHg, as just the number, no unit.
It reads 202
